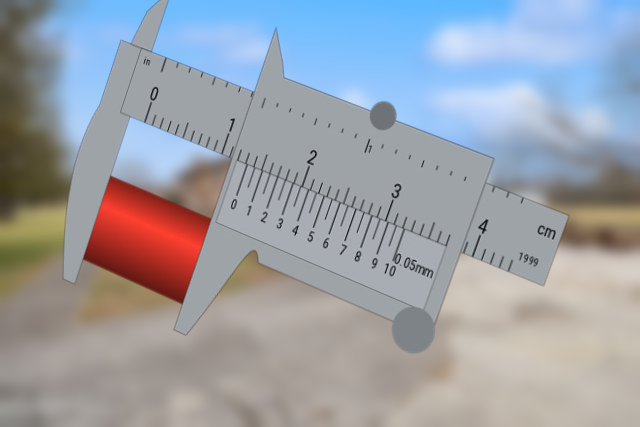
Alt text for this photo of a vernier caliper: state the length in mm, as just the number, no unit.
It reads 13.2
